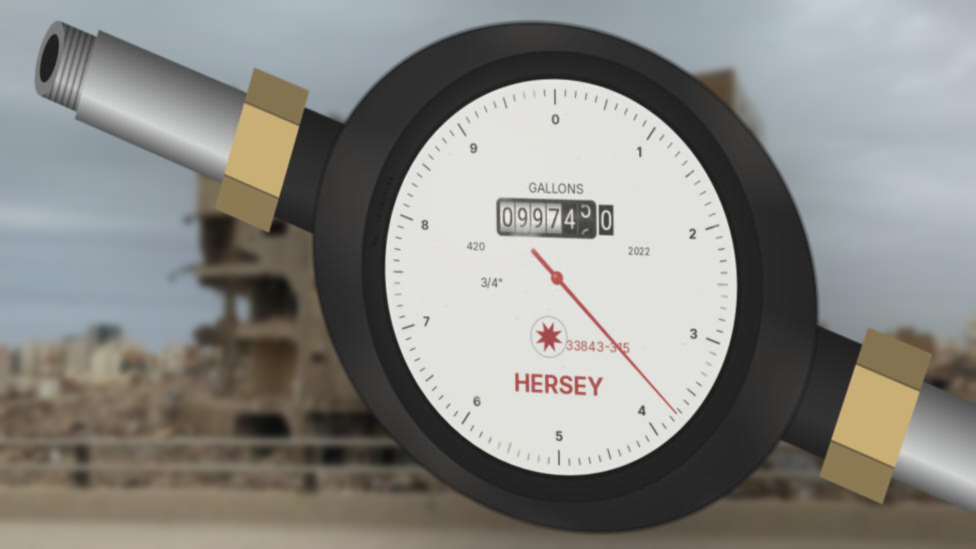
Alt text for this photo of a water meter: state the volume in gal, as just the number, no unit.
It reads 997453.7
